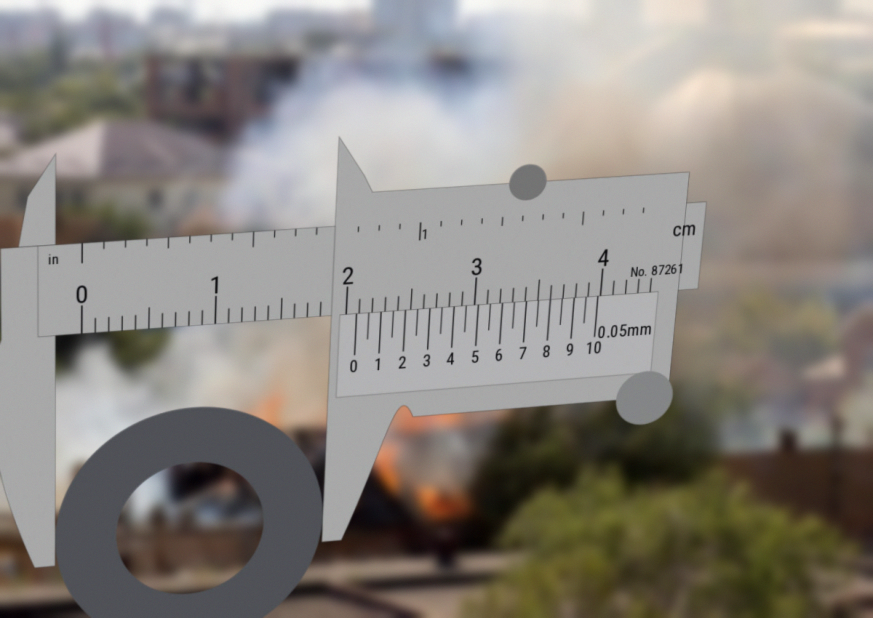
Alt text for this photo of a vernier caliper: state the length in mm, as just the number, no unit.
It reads 20.8
